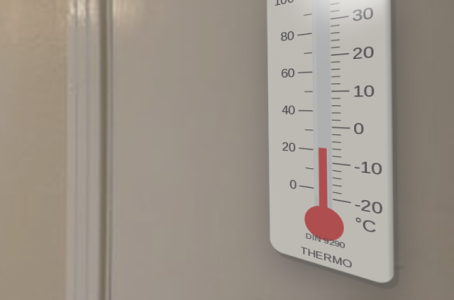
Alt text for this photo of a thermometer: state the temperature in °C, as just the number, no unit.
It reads -6
